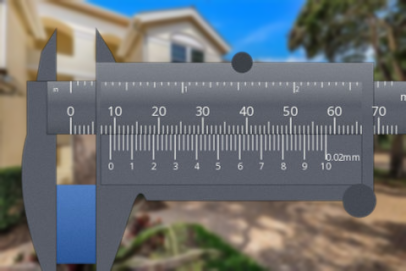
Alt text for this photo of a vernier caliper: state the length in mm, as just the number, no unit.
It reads 9.0
